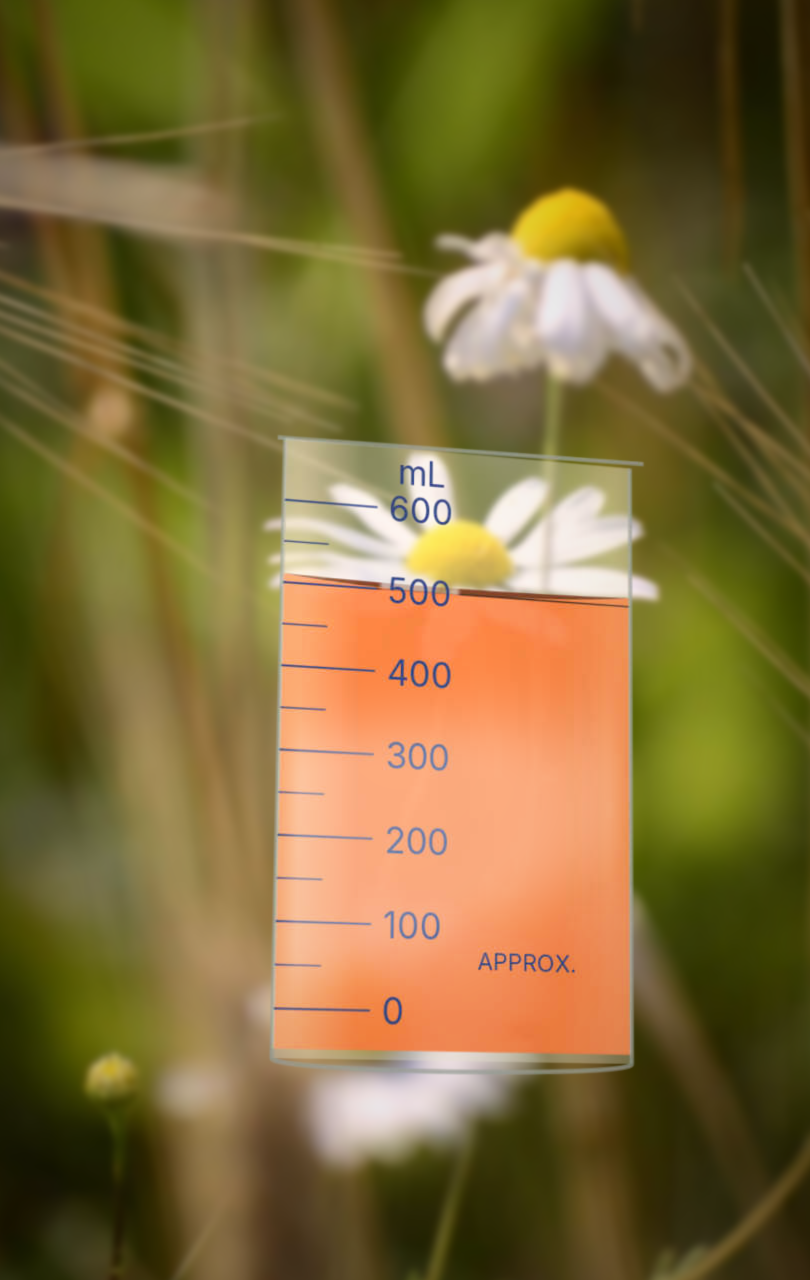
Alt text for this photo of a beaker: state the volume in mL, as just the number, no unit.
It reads 500
